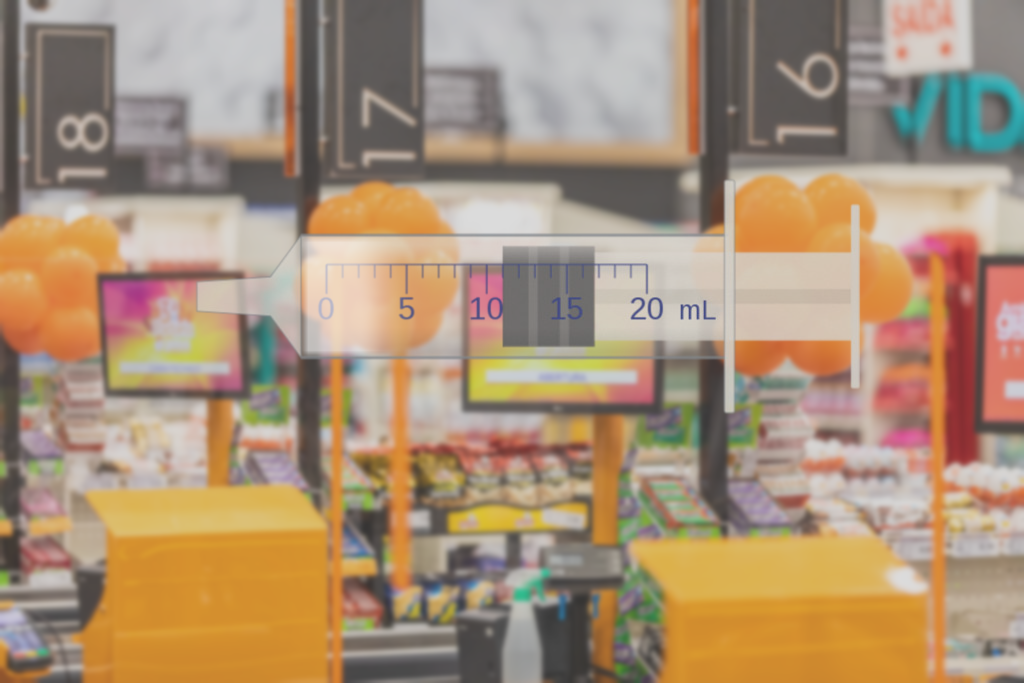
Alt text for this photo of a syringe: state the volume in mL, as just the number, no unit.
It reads 11
